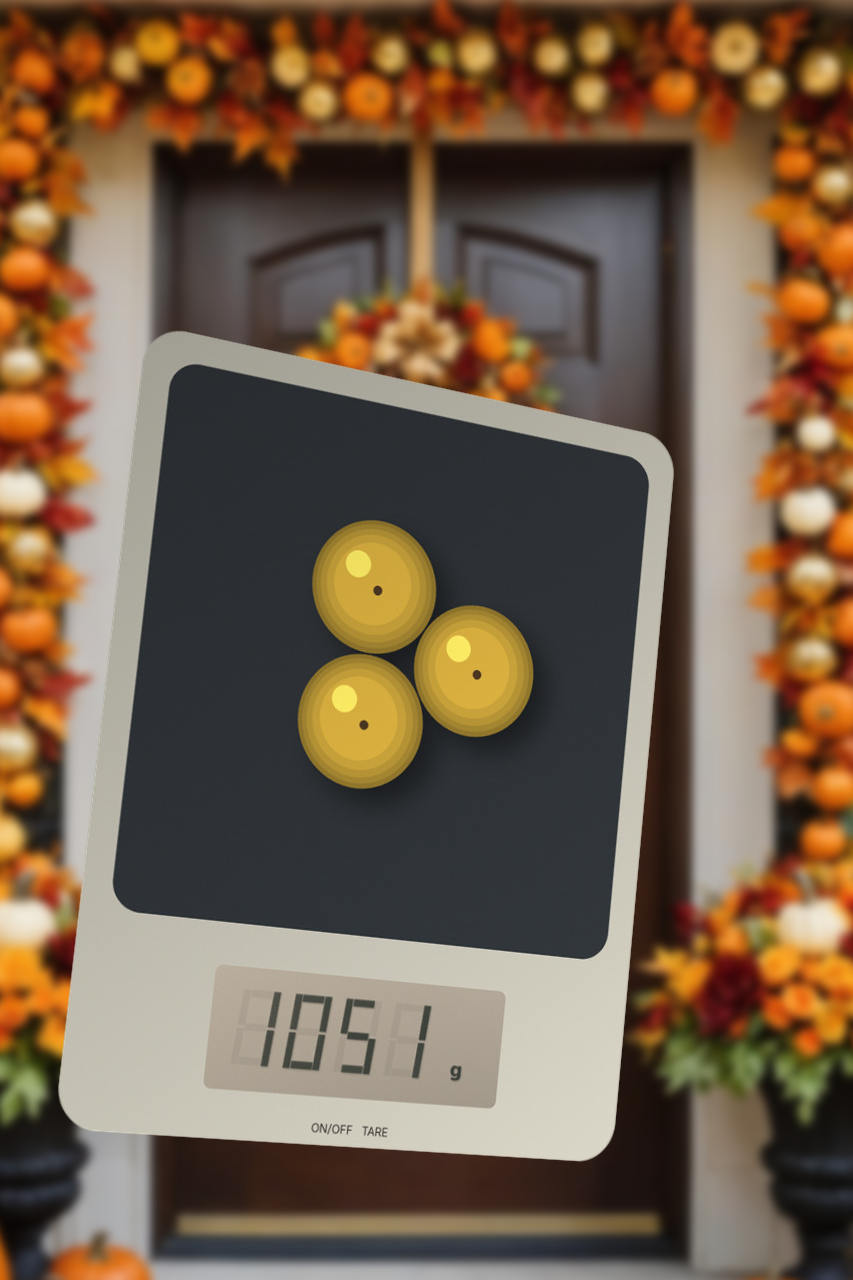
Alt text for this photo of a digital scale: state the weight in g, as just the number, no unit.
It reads 1051
